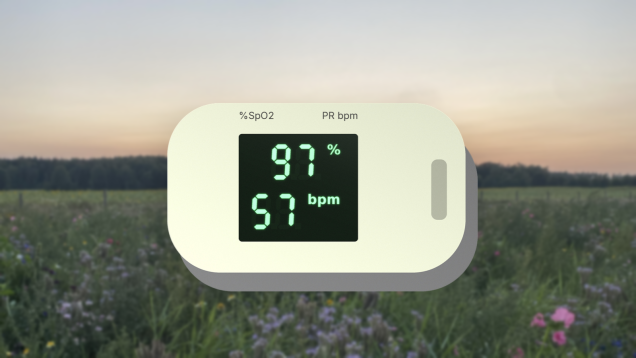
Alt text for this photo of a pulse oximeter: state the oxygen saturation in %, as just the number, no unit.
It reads 97
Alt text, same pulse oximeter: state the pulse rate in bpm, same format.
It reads 57
